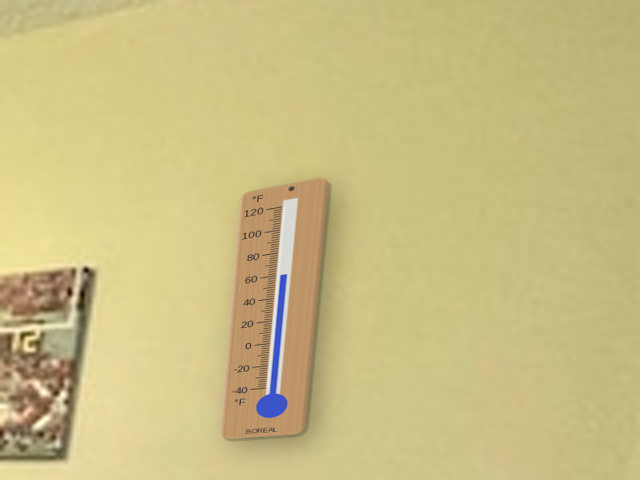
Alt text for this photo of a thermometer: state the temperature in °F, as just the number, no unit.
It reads 60
